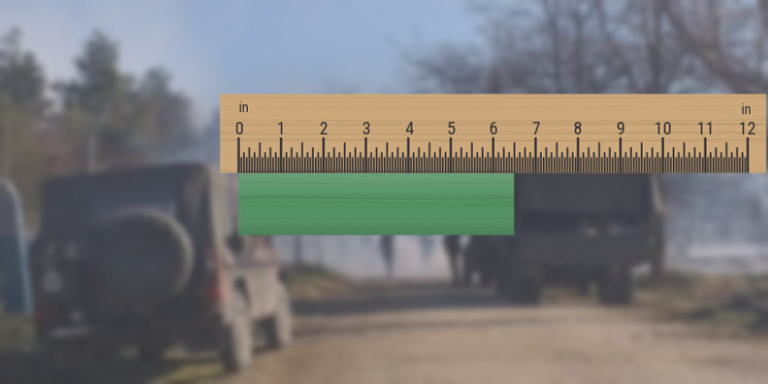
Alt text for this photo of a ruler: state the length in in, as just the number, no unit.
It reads 6.5
